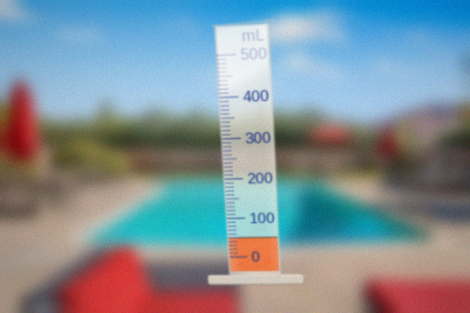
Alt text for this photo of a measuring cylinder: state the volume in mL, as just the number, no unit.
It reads 50
